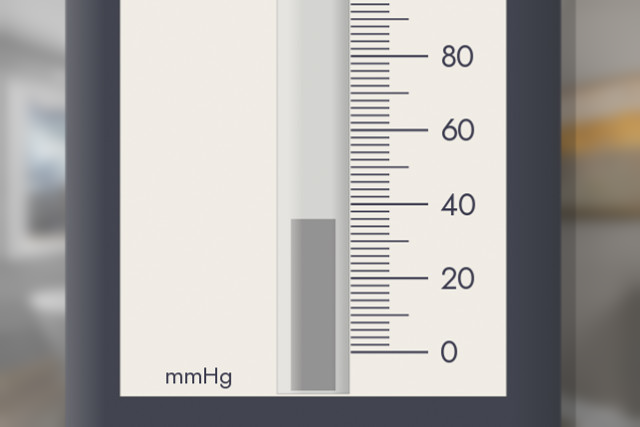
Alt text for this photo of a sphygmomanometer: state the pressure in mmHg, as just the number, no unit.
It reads 36
